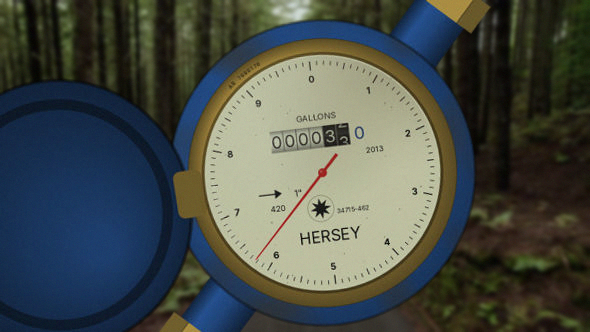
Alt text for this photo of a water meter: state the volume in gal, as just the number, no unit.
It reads 326.2
